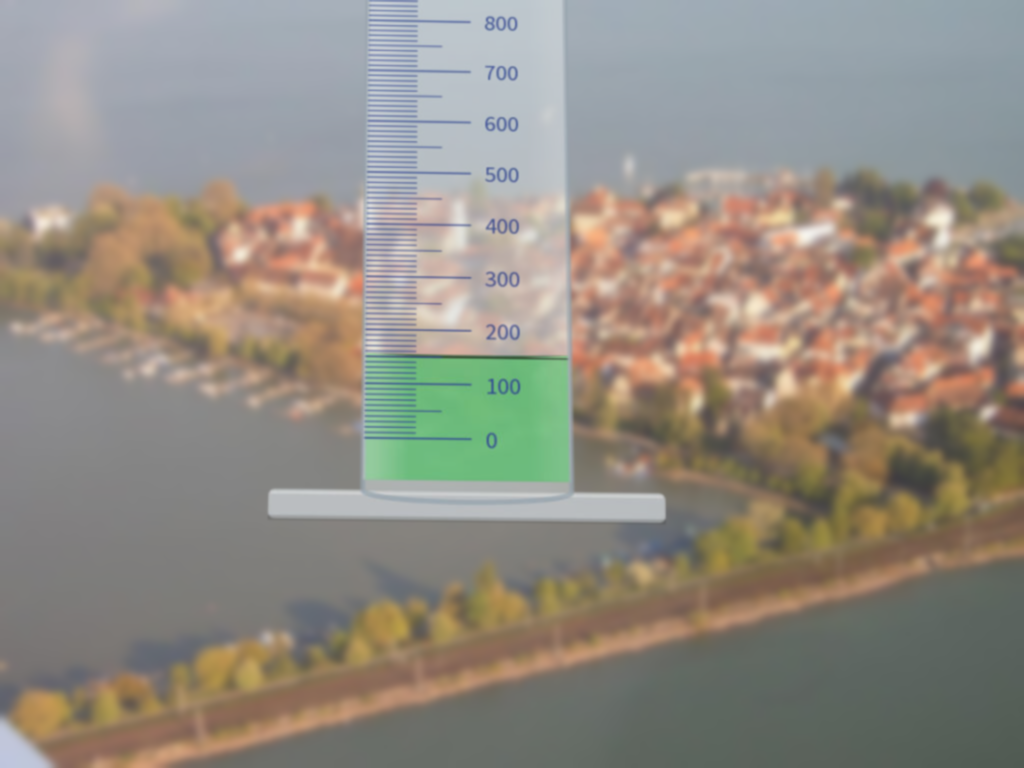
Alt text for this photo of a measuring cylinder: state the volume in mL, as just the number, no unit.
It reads 150
